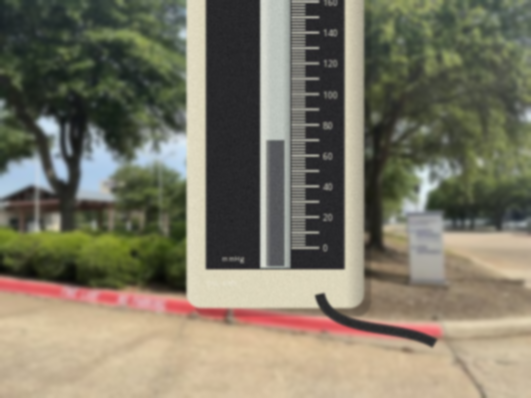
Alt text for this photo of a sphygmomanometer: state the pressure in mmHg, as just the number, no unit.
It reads 70
